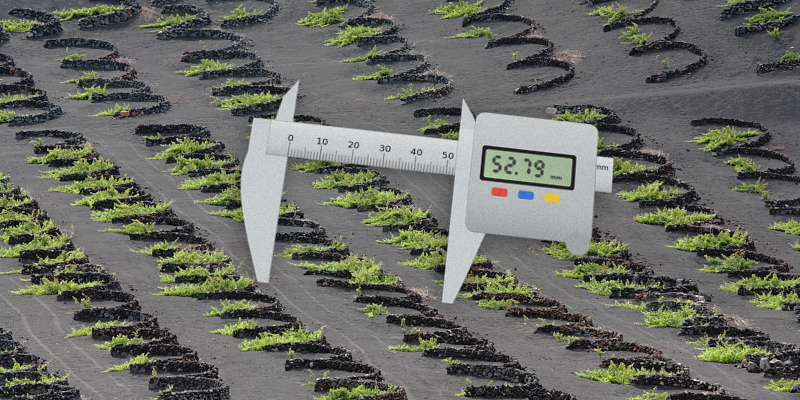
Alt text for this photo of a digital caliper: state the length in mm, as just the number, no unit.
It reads 52.79
